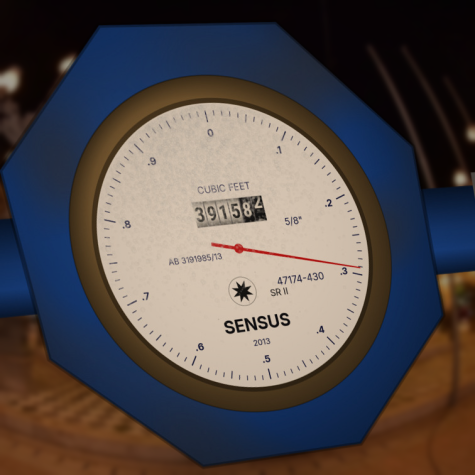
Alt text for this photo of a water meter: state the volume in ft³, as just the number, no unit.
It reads 391582.29
